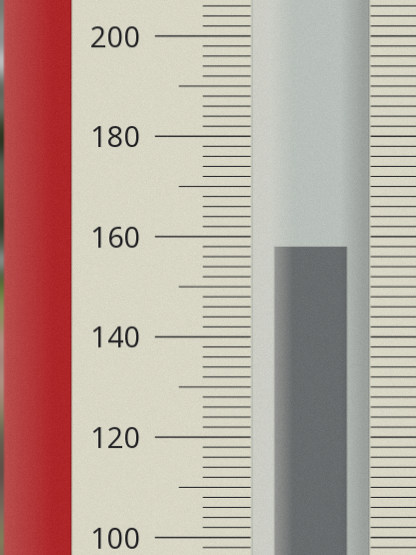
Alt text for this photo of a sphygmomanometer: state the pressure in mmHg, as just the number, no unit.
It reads 158
